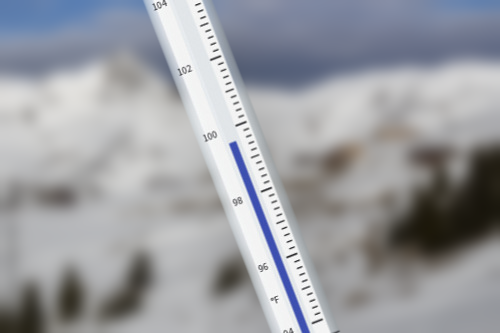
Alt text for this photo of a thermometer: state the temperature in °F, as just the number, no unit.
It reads 99.6
